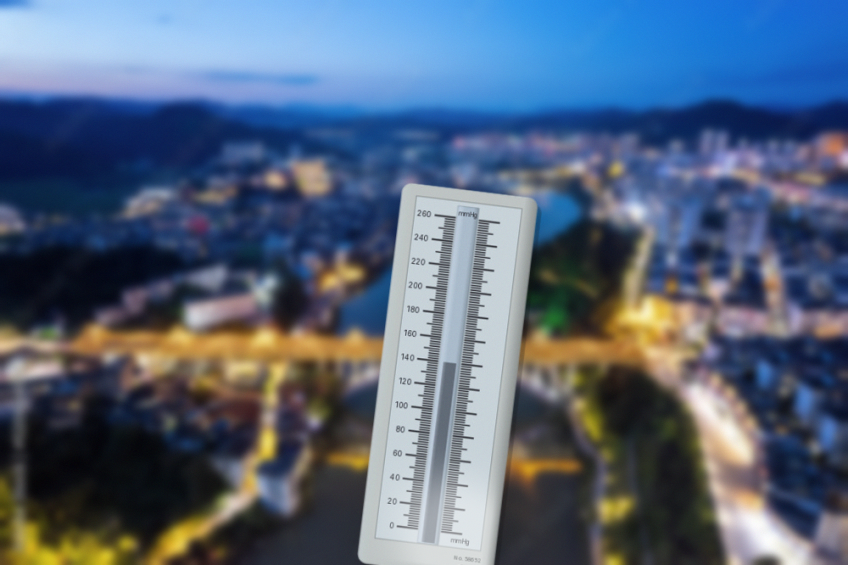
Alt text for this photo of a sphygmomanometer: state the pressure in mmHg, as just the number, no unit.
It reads 140
